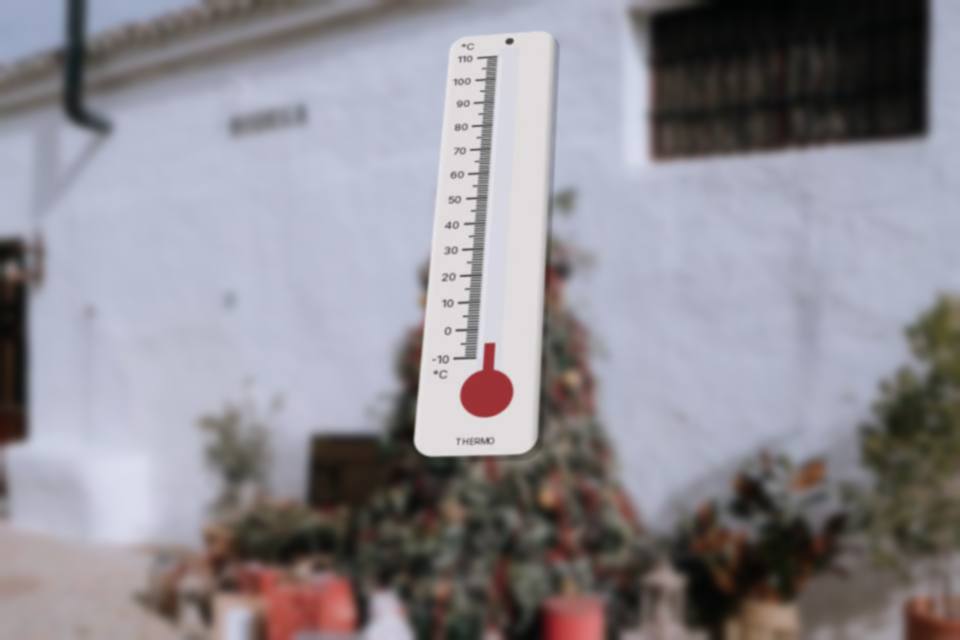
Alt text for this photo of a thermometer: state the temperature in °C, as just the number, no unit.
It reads -5
